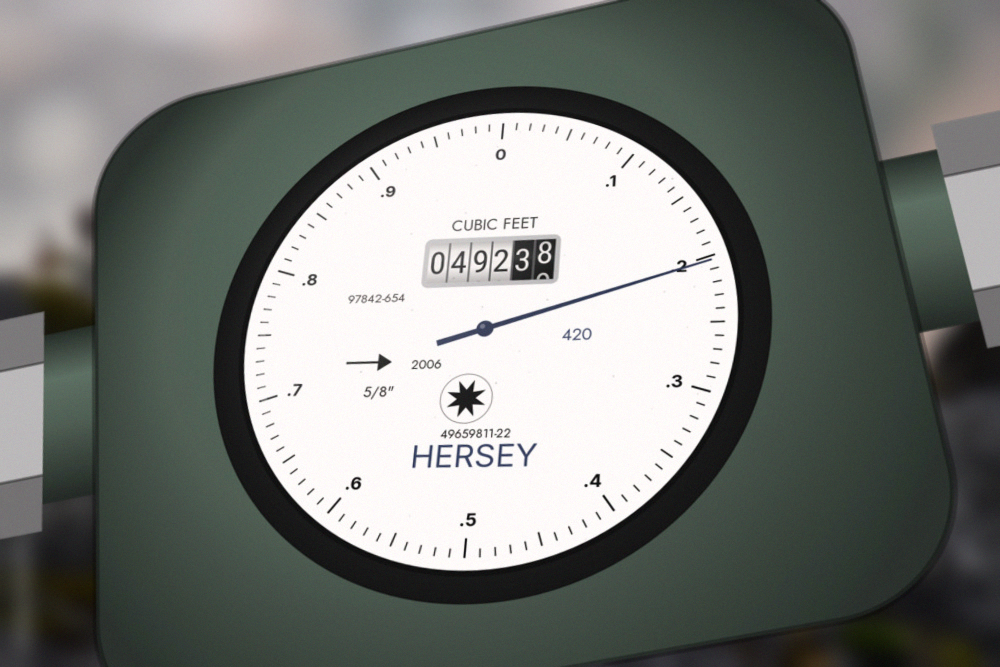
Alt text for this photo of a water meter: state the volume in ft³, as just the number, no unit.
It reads 49238.20
